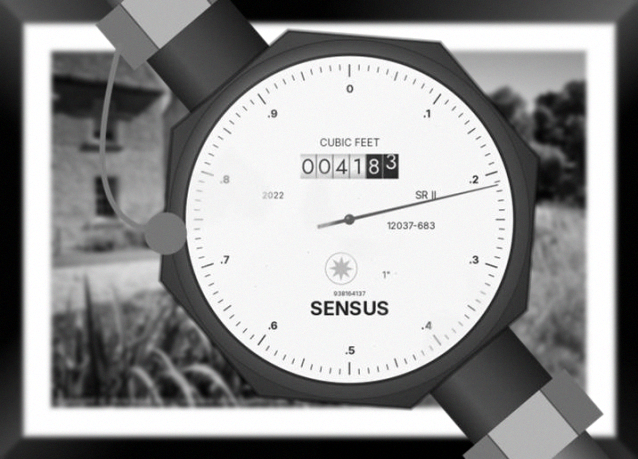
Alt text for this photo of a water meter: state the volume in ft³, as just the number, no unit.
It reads 4183.21
